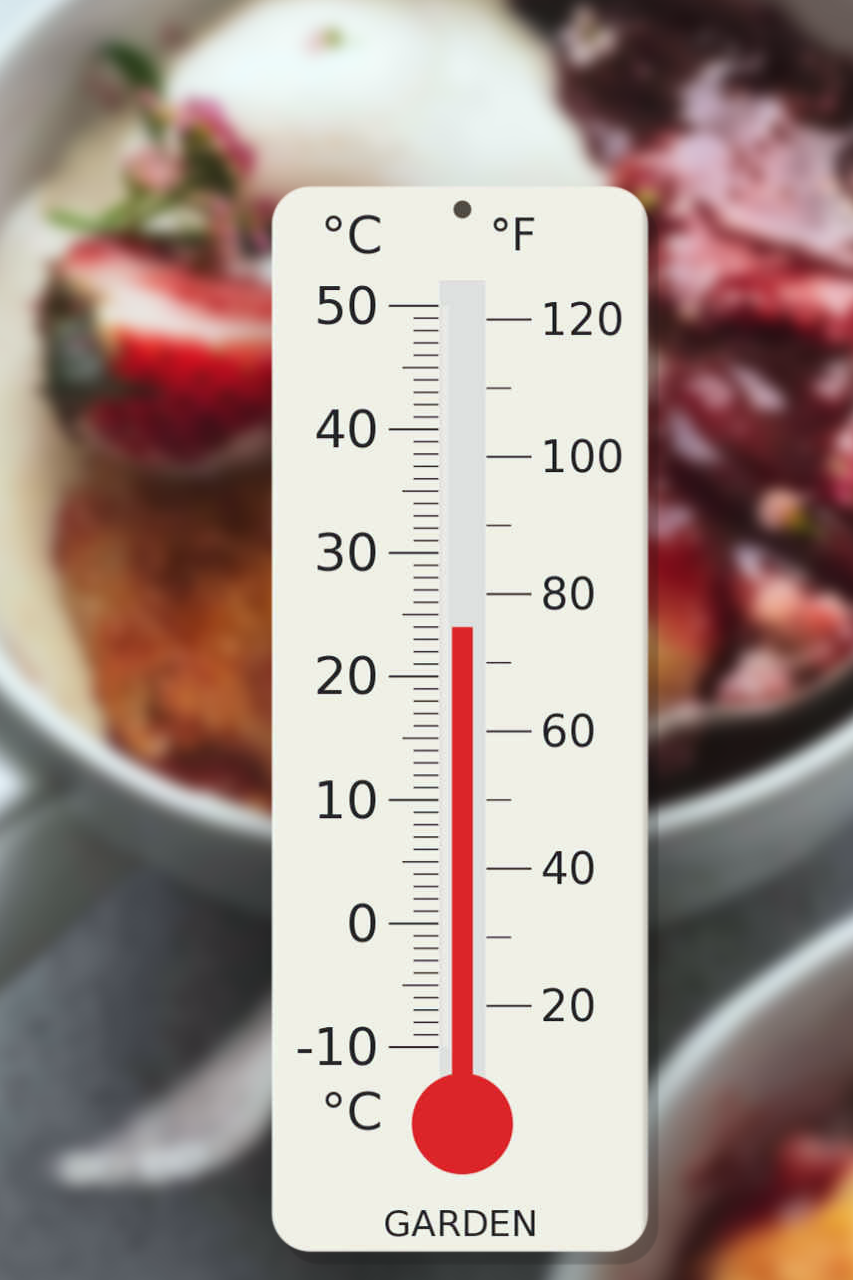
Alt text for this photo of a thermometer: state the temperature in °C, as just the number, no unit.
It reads 24
